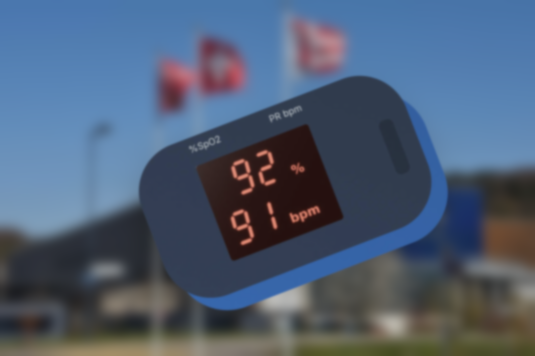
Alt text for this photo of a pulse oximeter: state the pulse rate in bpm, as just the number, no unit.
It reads 91
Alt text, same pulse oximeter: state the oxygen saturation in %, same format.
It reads 92
